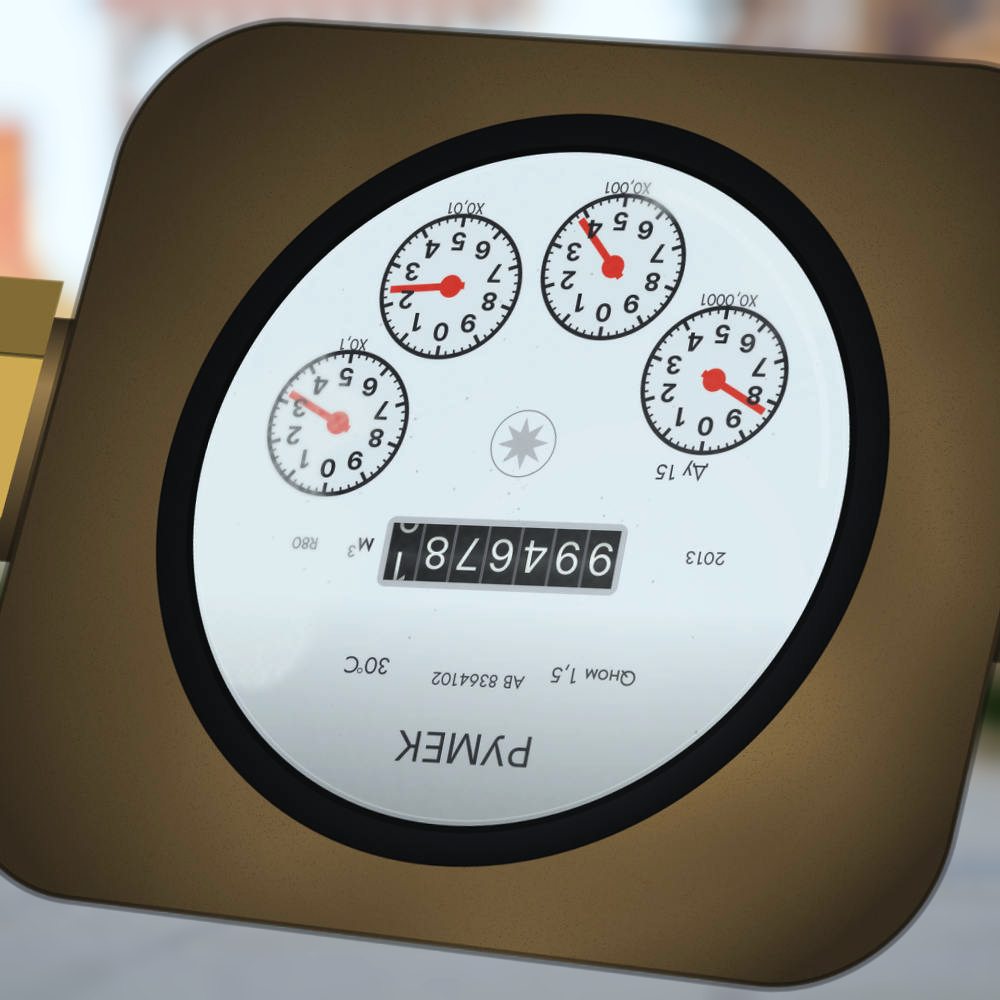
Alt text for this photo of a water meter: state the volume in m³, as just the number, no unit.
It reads 9946781.3238
